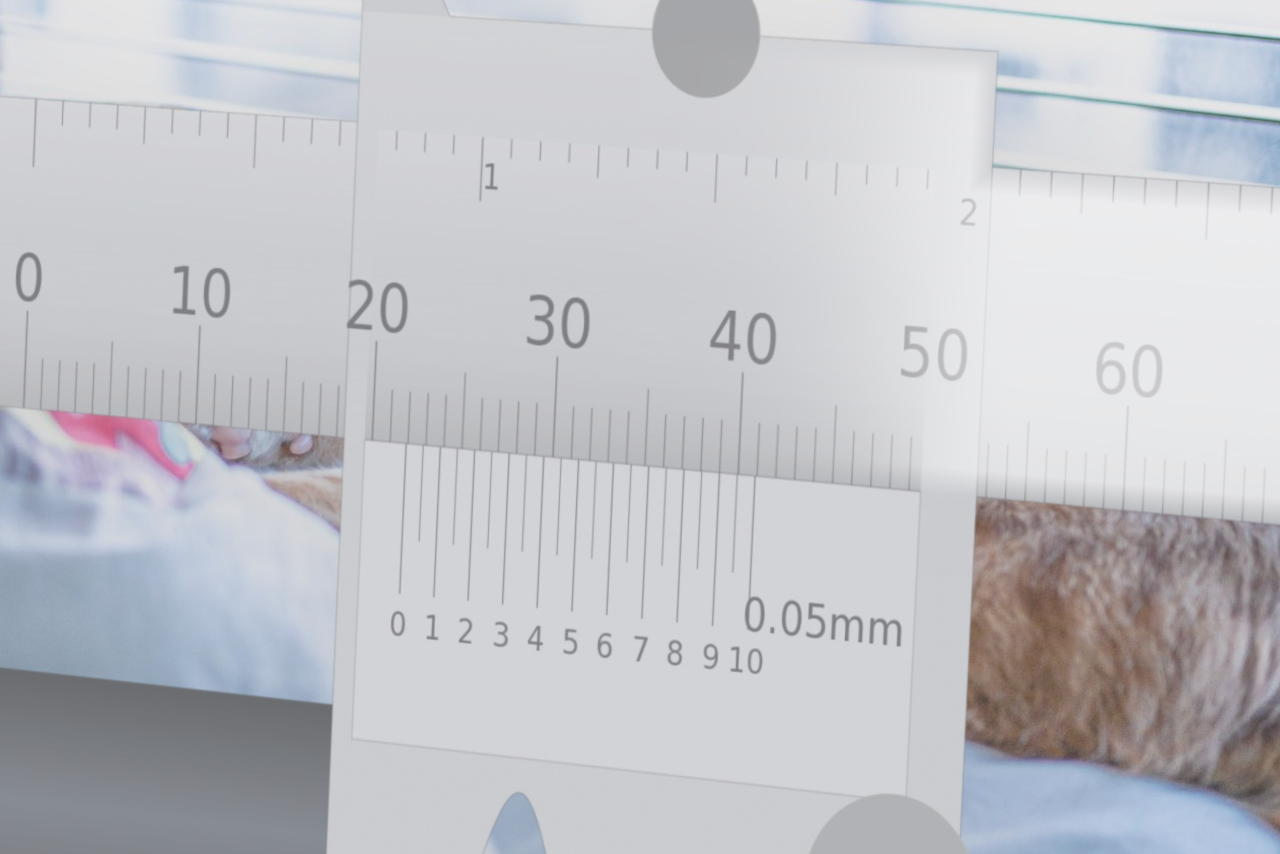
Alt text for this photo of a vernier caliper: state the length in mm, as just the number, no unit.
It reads 21.9
